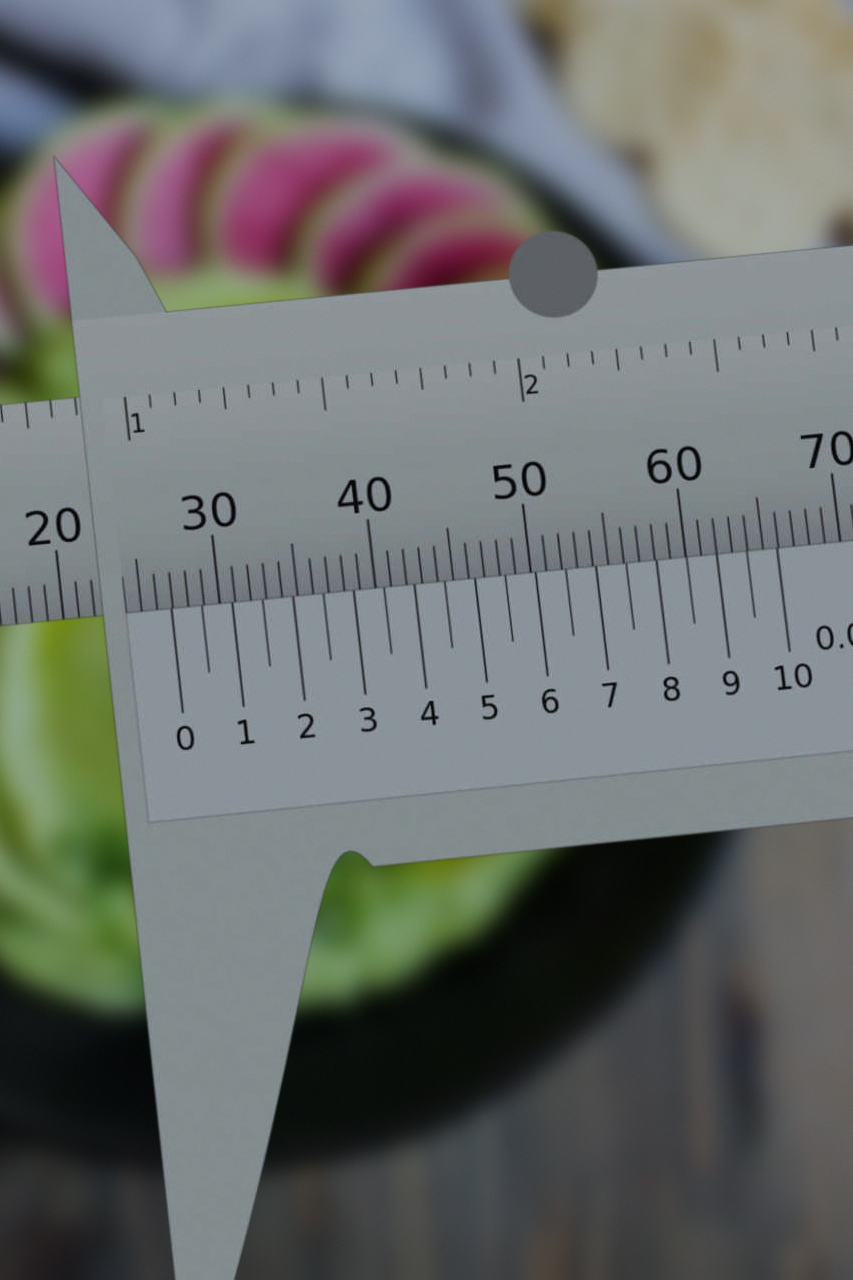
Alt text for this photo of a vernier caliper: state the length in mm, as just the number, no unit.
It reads 26.9
